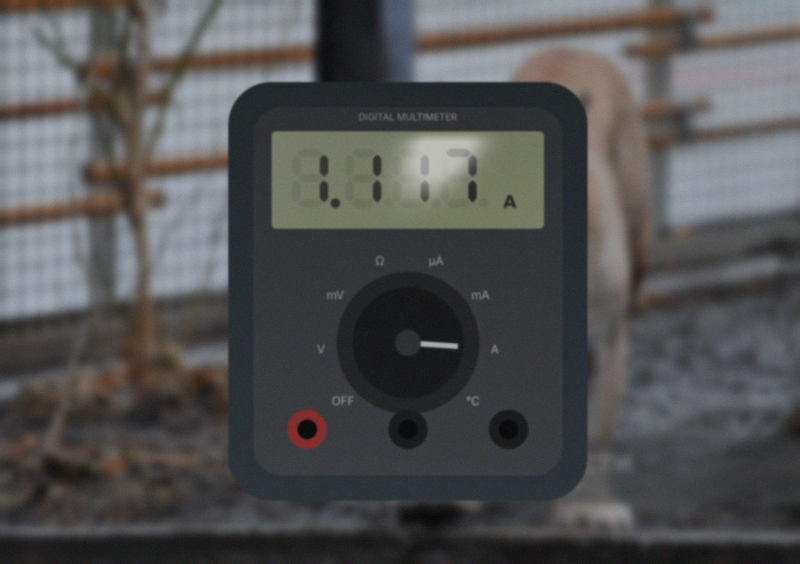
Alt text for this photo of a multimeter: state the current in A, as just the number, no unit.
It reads 1.117
